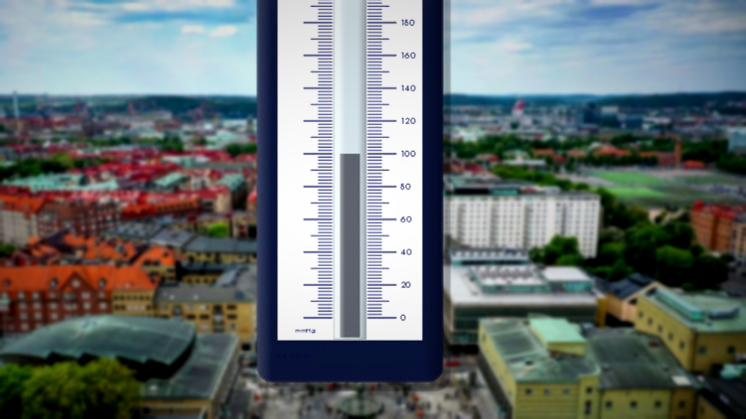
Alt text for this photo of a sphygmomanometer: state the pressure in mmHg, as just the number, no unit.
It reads 100
